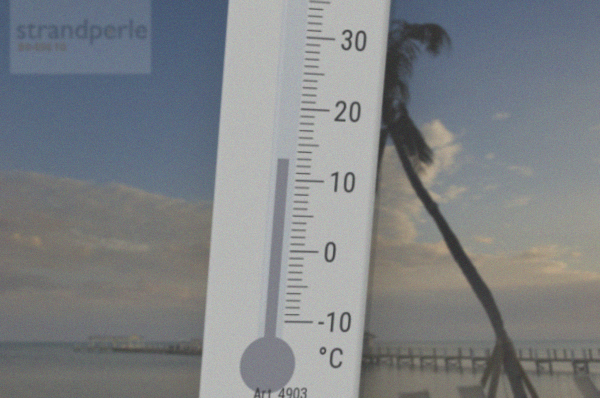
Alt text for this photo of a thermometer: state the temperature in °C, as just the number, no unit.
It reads 13
